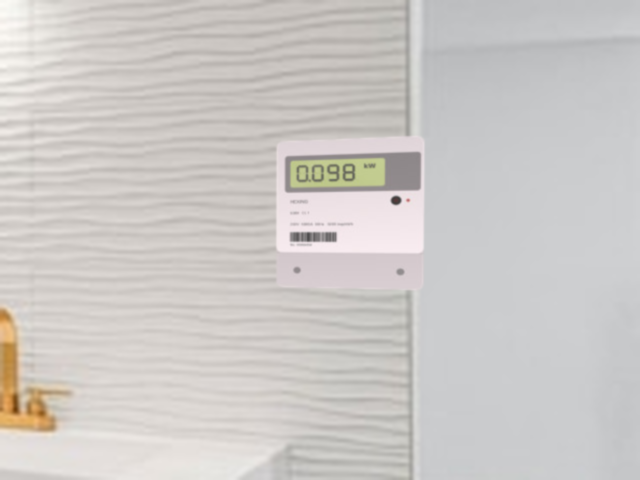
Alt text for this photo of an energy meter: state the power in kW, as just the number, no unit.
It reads 0.098
